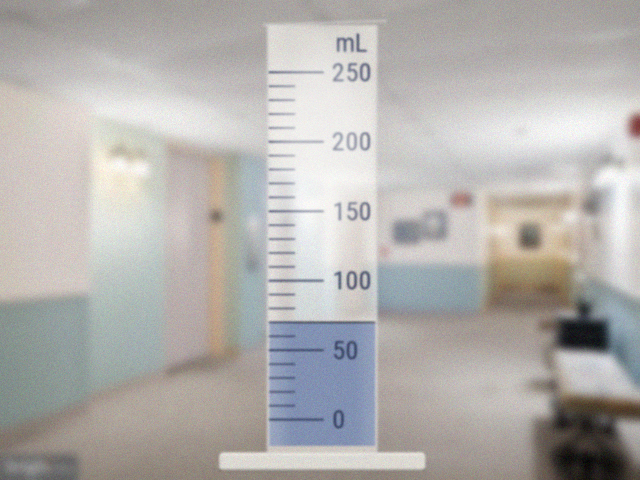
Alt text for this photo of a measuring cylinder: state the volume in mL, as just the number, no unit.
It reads 70
